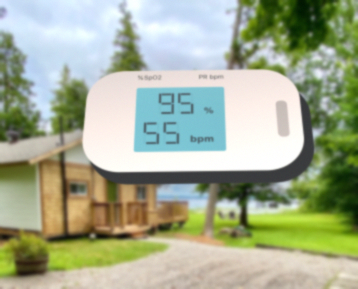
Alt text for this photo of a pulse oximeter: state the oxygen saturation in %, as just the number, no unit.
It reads 95
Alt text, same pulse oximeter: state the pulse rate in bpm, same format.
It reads 55
